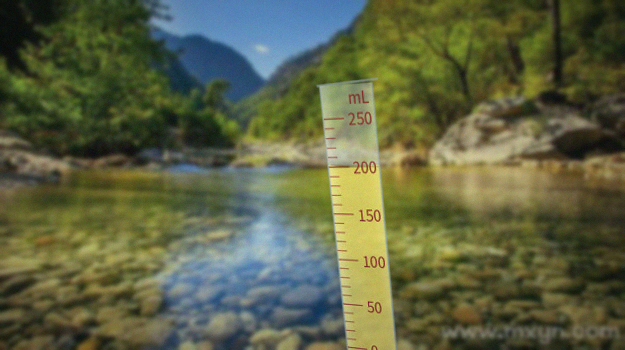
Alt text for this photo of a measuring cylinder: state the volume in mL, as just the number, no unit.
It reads 200
